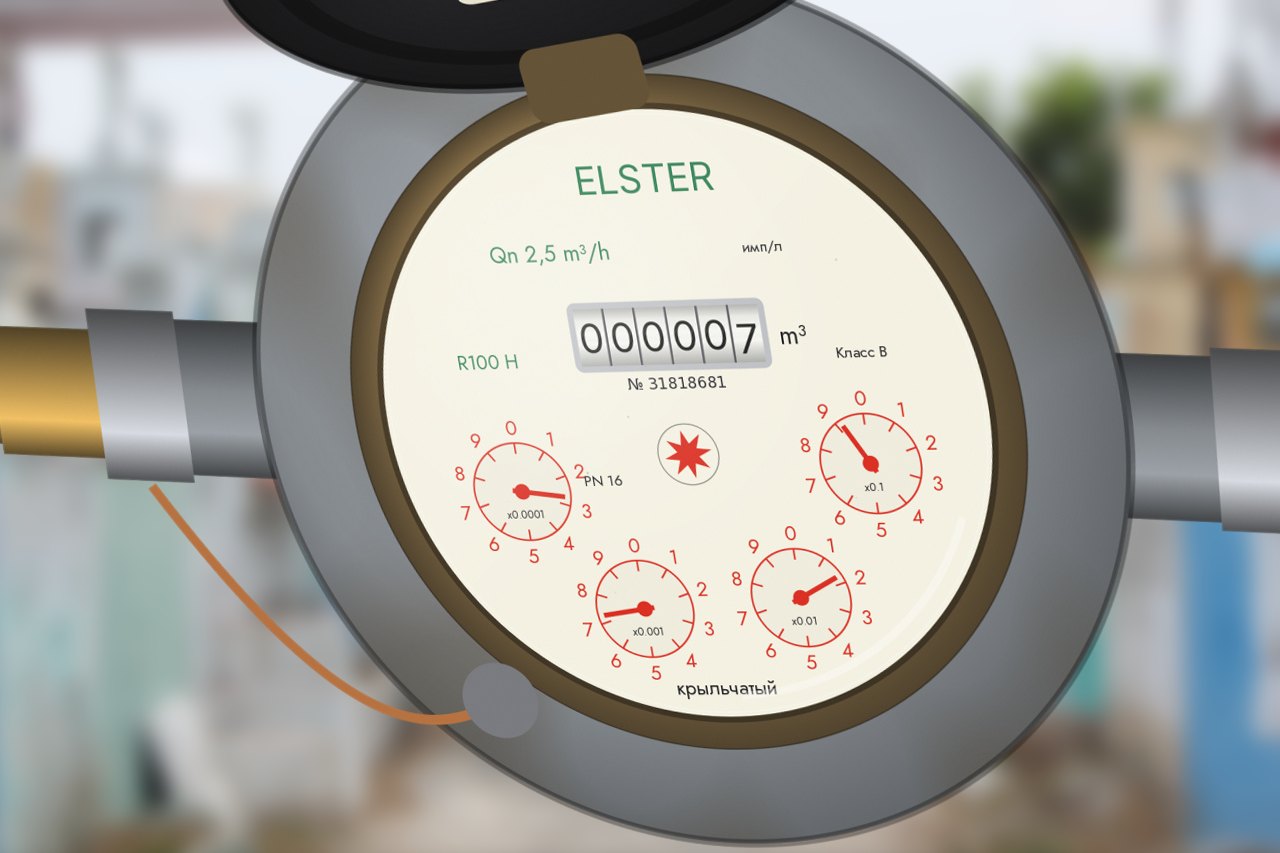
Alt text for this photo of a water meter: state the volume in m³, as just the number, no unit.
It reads 6.9172
